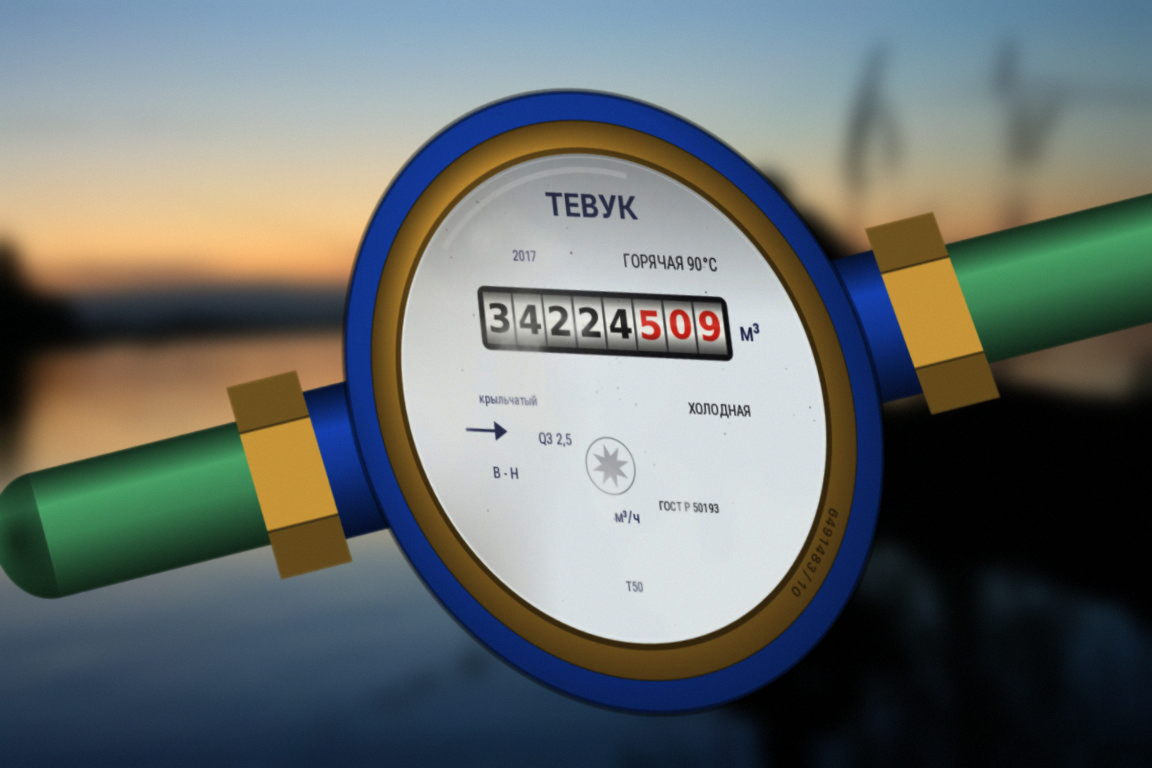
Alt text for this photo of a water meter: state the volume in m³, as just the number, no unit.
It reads 34224.509
